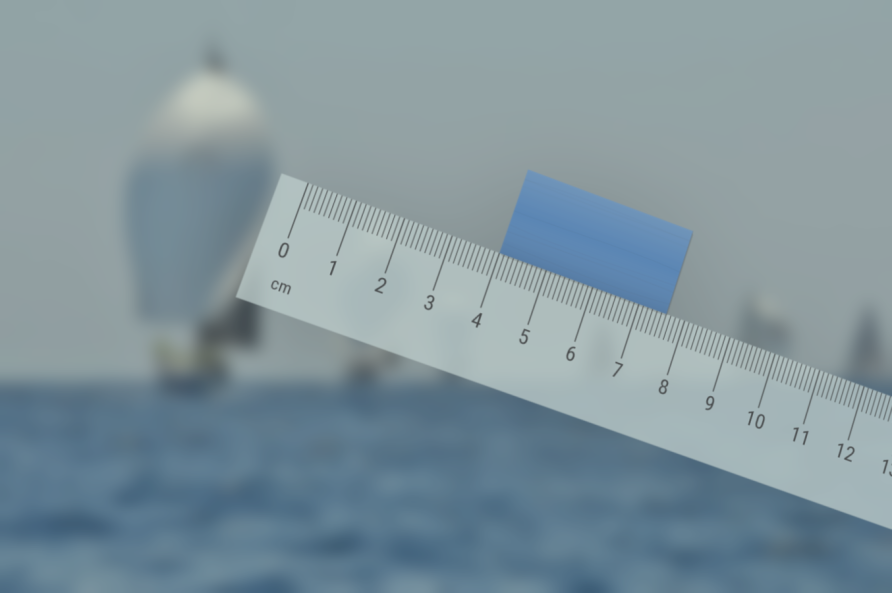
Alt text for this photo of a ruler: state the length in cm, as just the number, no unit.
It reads 3.6
